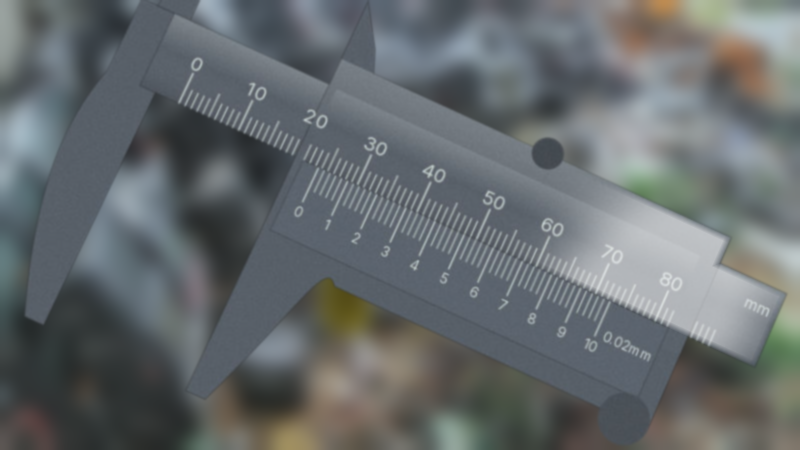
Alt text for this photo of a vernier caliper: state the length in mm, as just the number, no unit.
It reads 23.5
